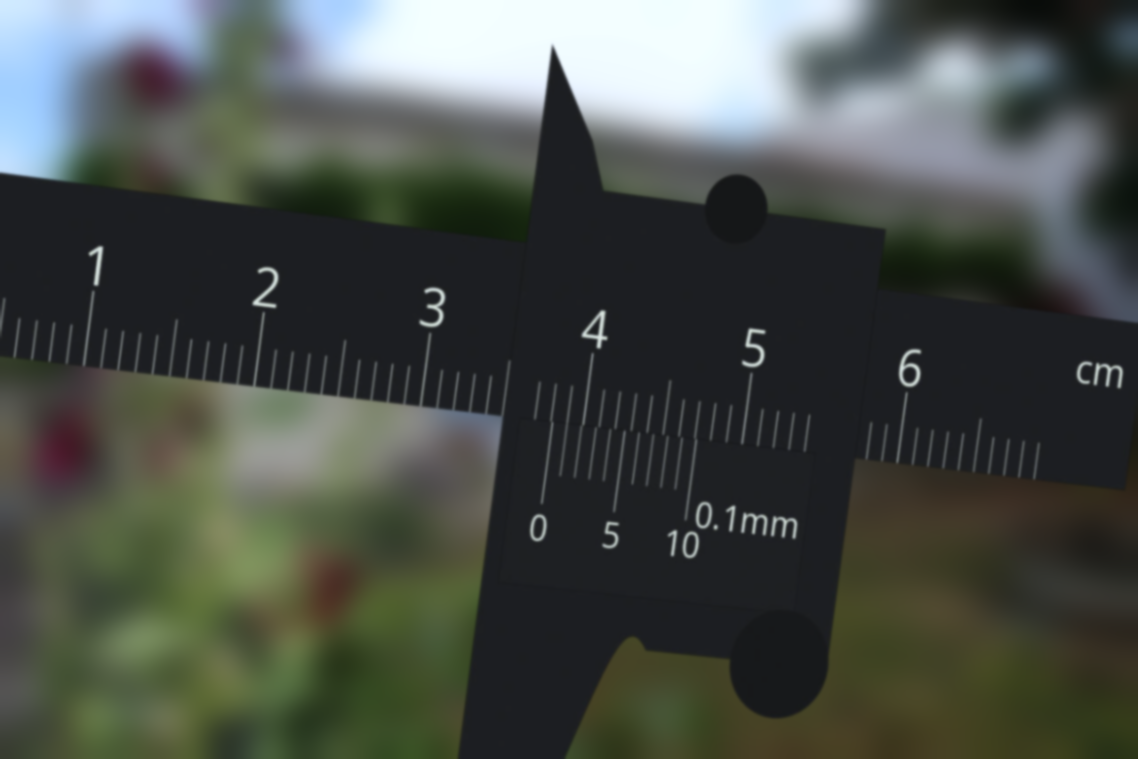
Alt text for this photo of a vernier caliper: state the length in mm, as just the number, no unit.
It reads 38.1
